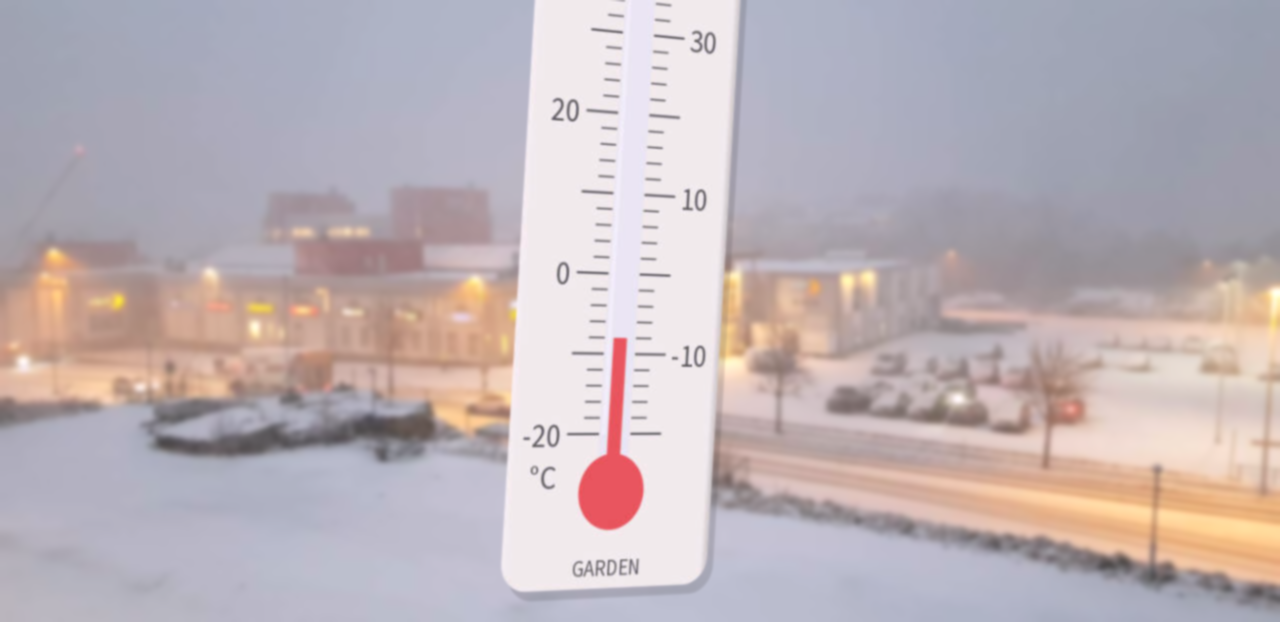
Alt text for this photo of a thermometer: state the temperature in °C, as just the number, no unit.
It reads -8
